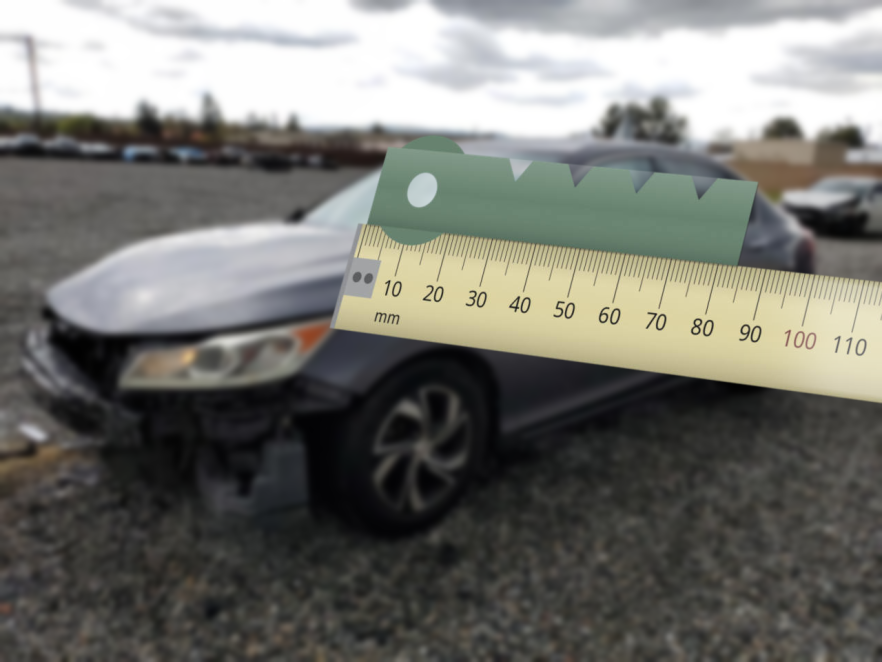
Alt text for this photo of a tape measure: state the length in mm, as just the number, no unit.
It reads 84
